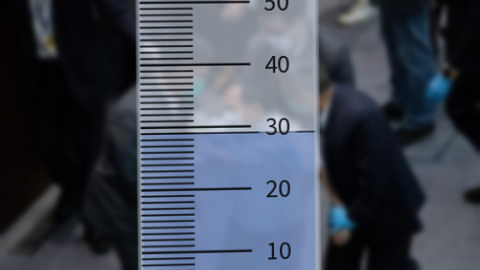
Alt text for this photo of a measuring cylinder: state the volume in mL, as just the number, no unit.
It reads 29
